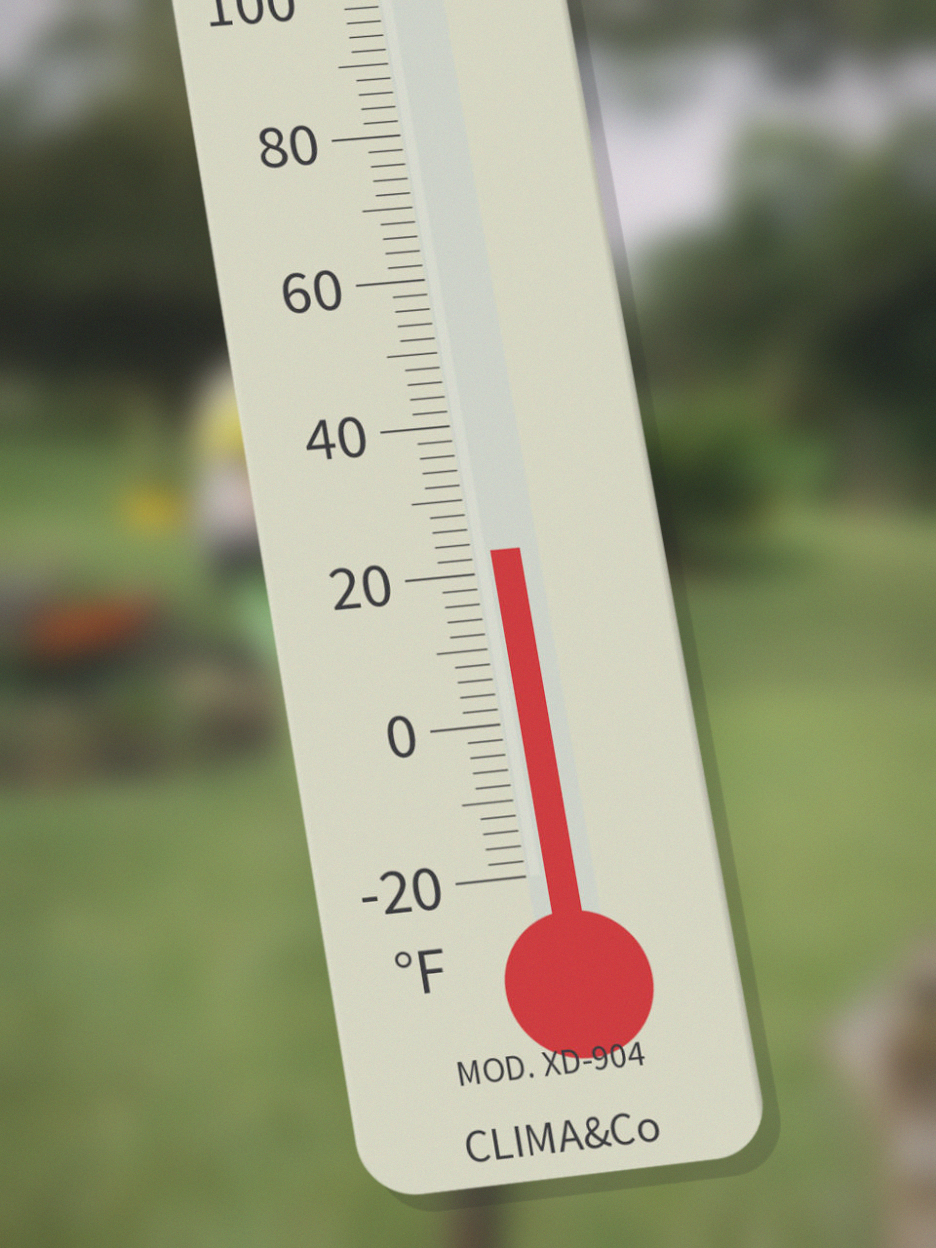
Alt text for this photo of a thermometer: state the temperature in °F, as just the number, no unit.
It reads 23
